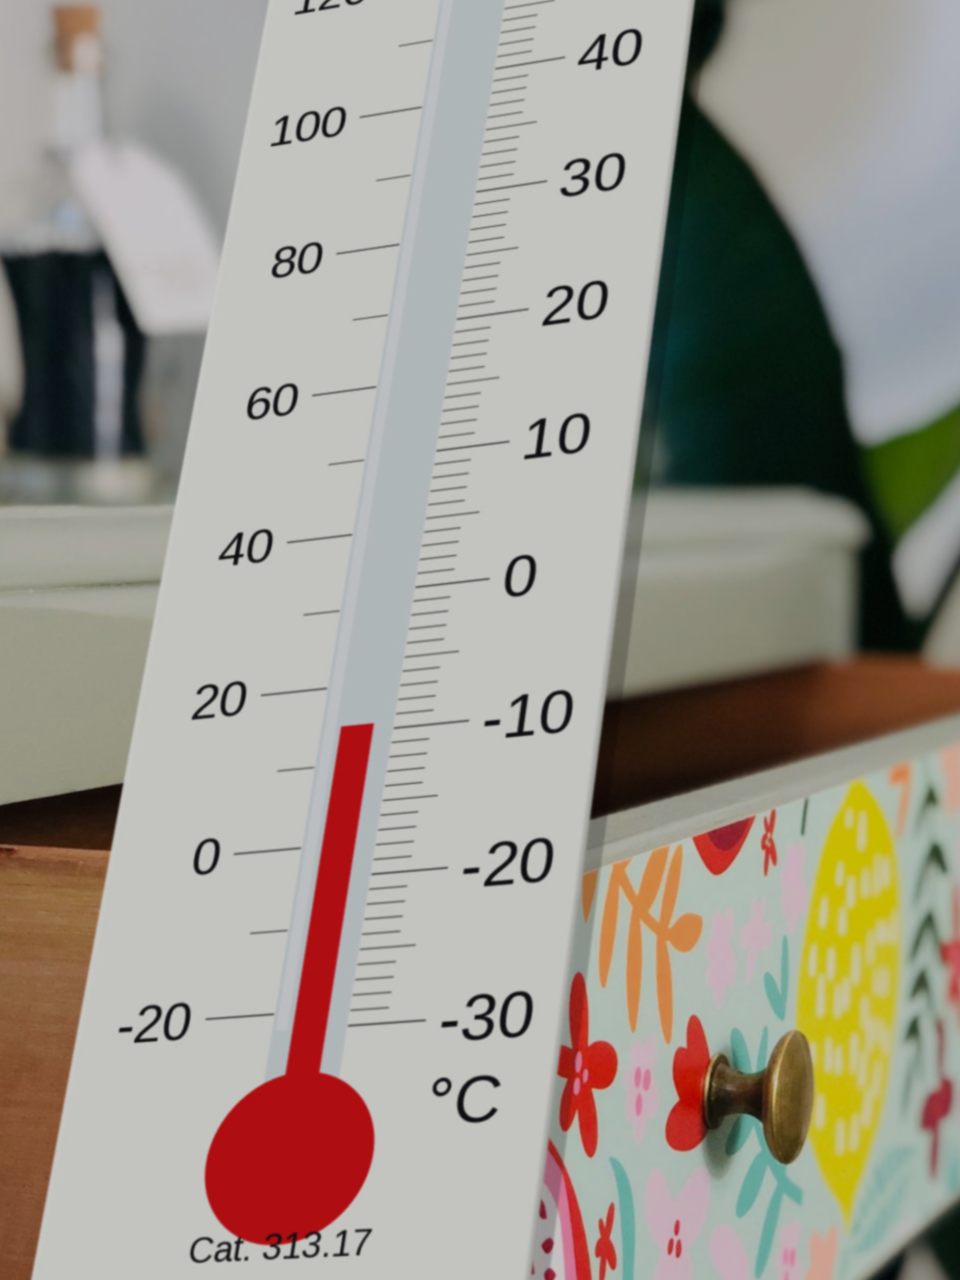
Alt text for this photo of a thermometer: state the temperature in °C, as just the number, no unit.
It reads -9.5
